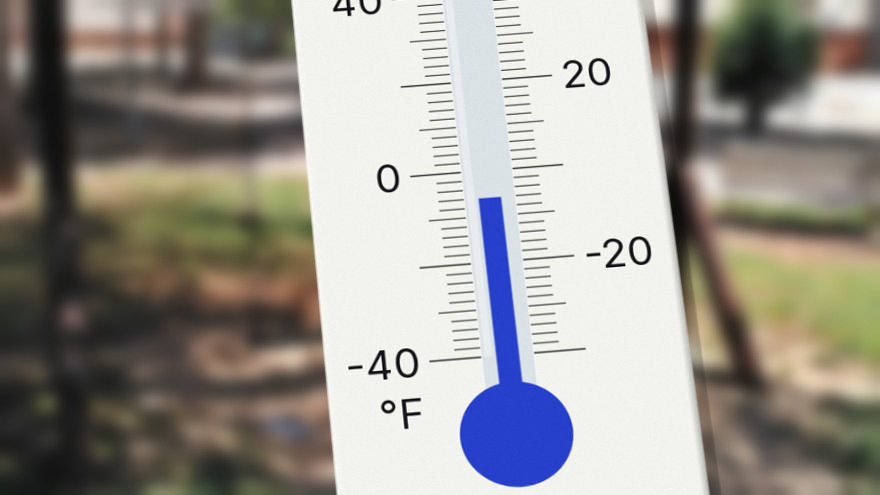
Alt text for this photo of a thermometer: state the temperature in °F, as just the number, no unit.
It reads -6
